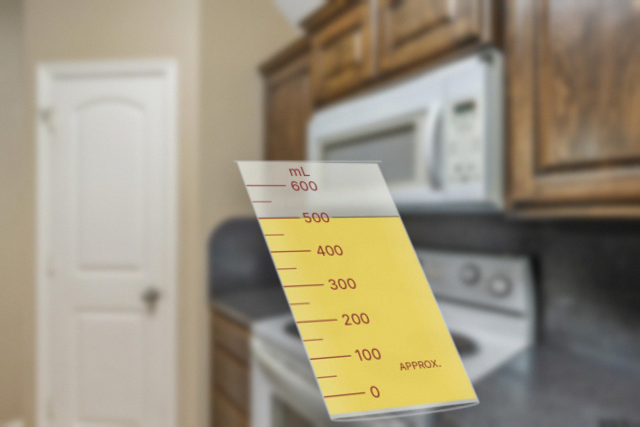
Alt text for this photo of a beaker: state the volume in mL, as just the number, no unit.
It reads 500
